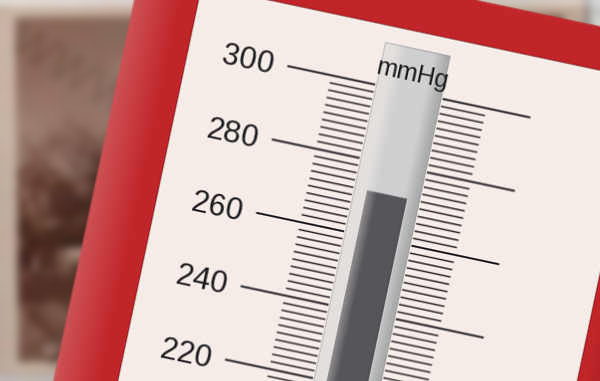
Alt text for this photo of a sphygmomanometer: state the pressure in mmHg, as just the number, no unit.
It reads 272
